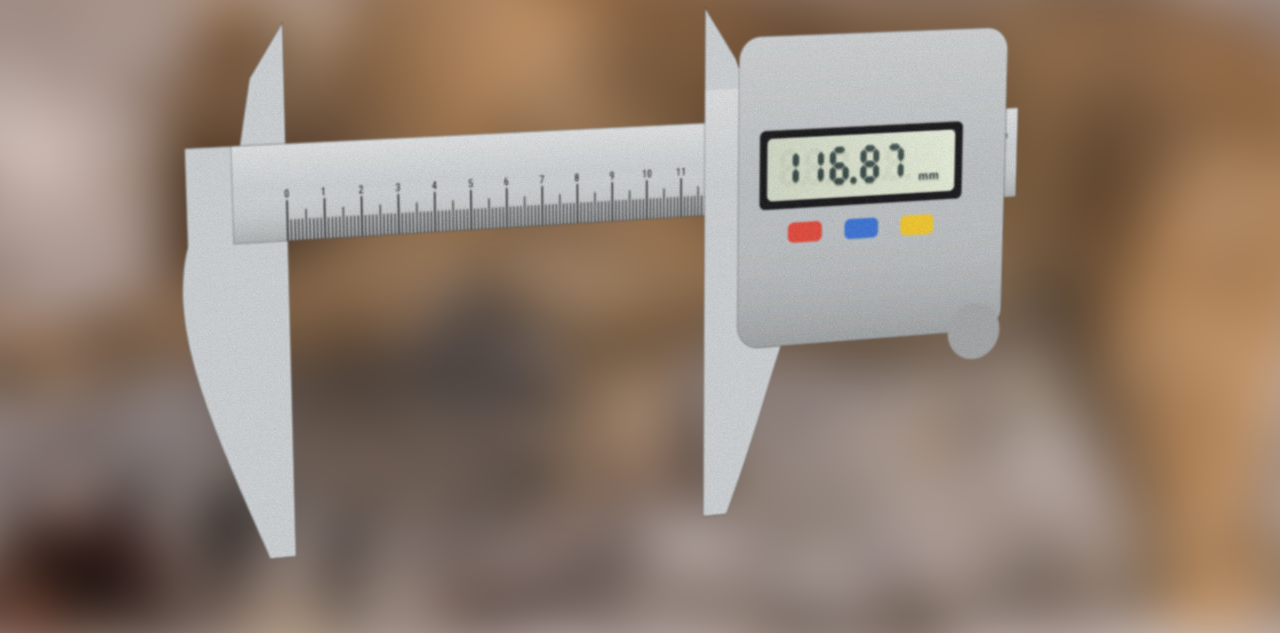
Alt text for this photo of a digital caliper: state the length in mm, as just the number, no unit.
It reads 116.87
